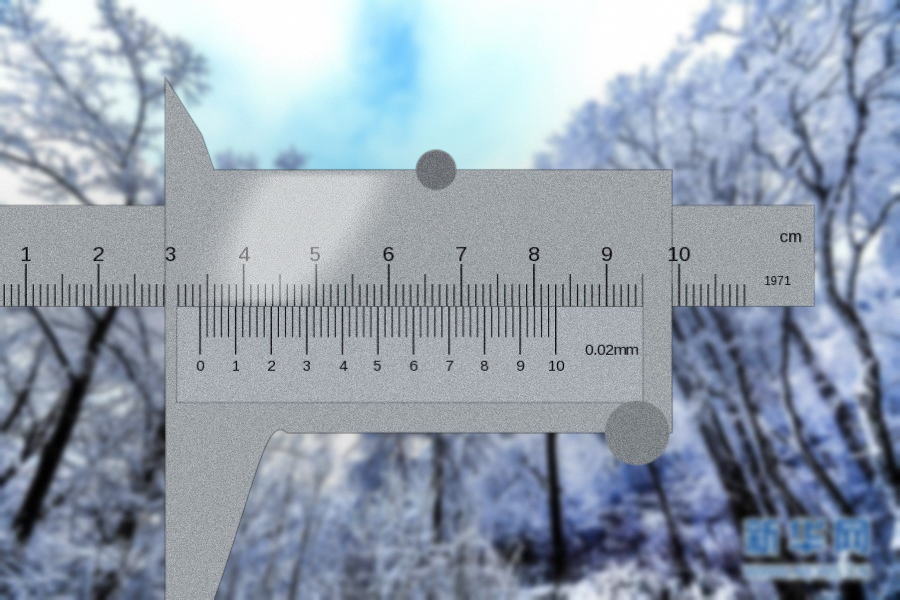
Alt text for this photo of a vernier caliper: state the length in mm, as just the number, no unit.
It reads 34.0
